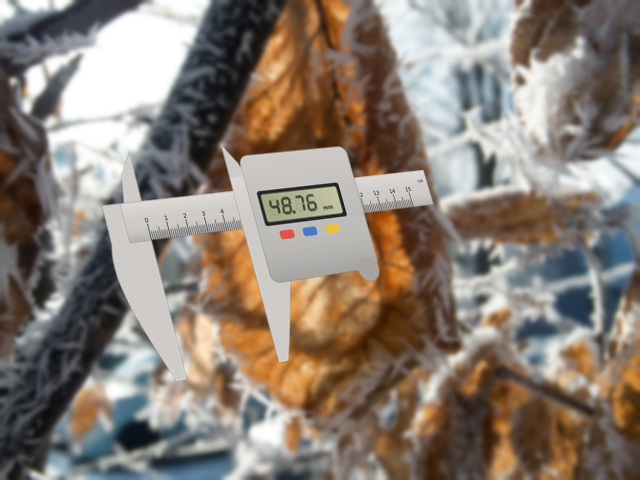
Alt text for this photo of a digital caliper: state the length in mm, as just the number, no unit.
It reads 48.76
